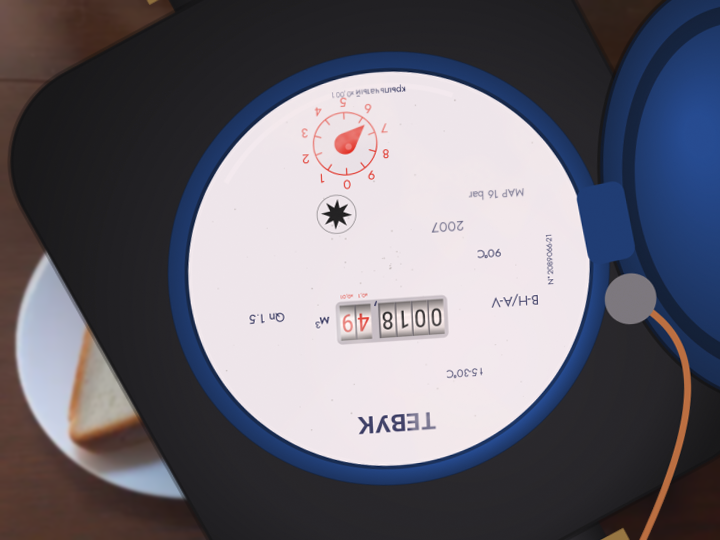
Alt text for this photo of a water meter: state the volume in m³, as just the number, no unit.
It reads 18.496
